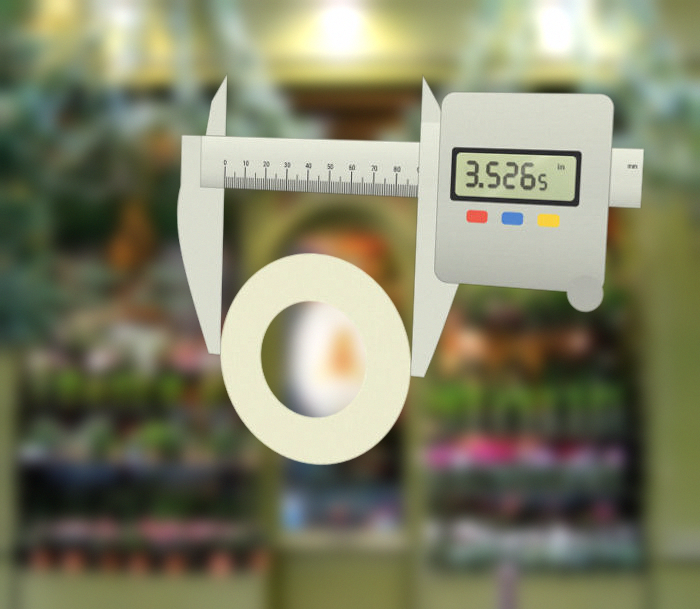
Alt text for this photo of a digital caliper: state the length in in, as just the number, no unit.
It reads 3.5265
